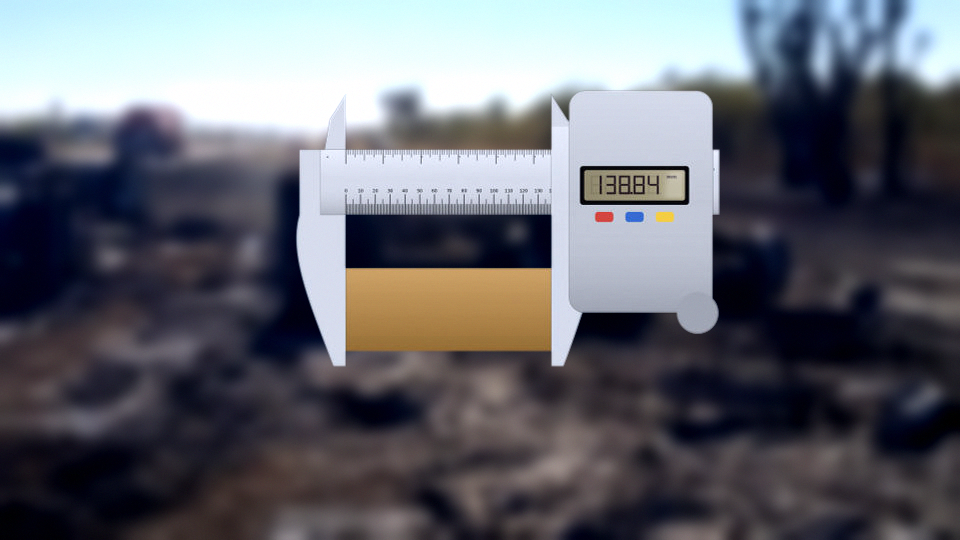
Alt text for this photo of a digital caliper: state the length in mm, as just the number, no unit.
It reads 138.84
